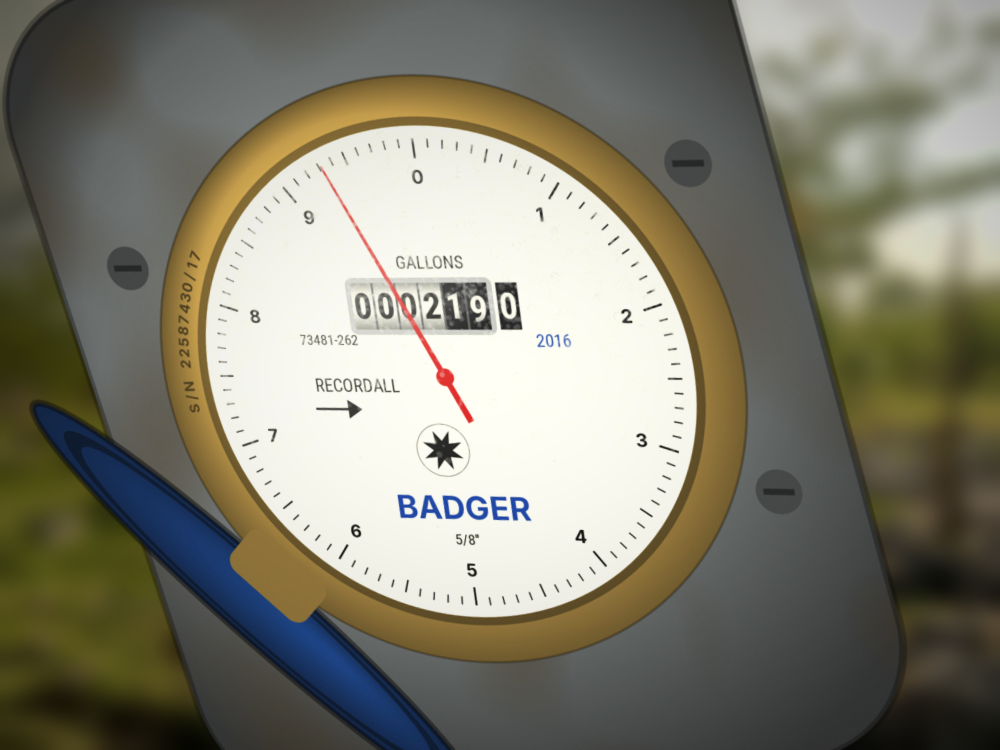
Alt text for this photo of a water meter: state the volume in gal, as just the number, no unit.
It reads 2189.3
